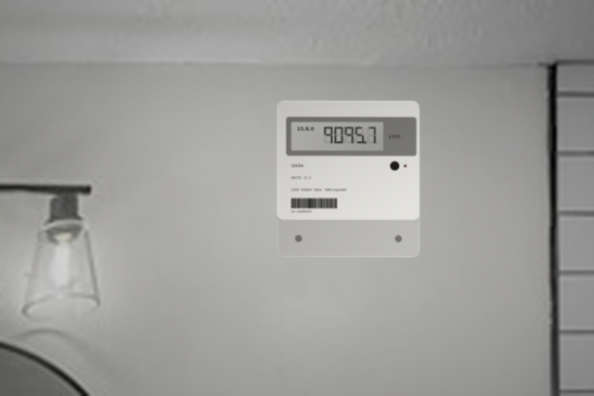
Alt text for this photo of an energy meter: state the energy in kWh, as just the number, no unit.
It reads 9095.7
